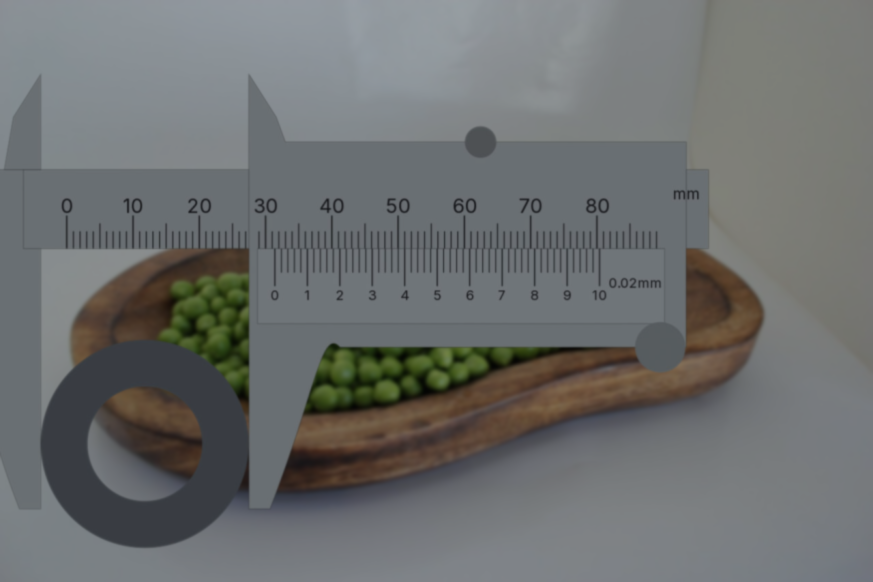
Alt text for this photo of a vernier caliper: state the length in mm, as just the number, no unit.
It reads 31.4
